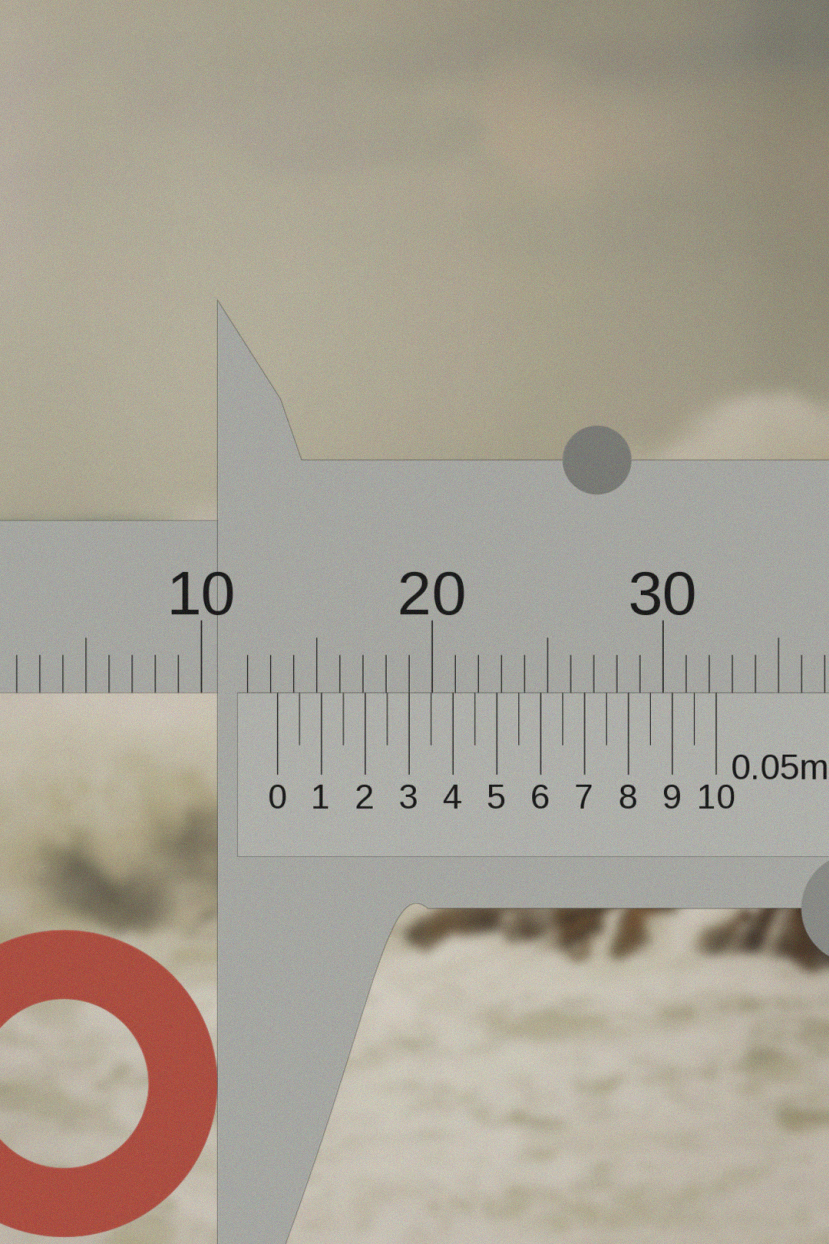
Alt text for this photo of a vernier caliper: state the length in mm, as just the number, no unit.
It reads 13.30
